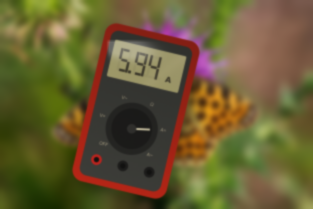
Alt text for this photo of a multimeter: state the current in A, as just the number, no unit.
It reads 5.94
